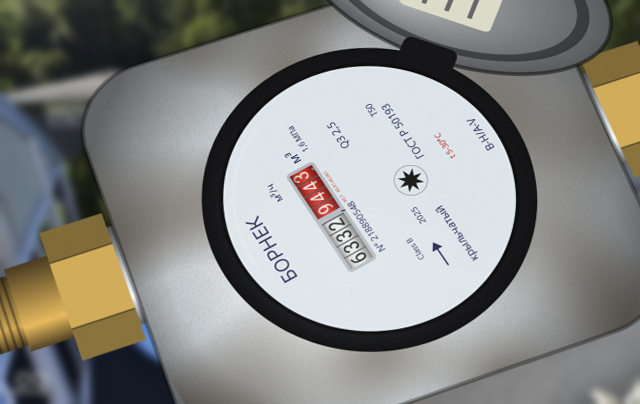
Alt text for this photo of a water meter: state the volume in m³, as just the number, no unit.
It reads 6332.9443
